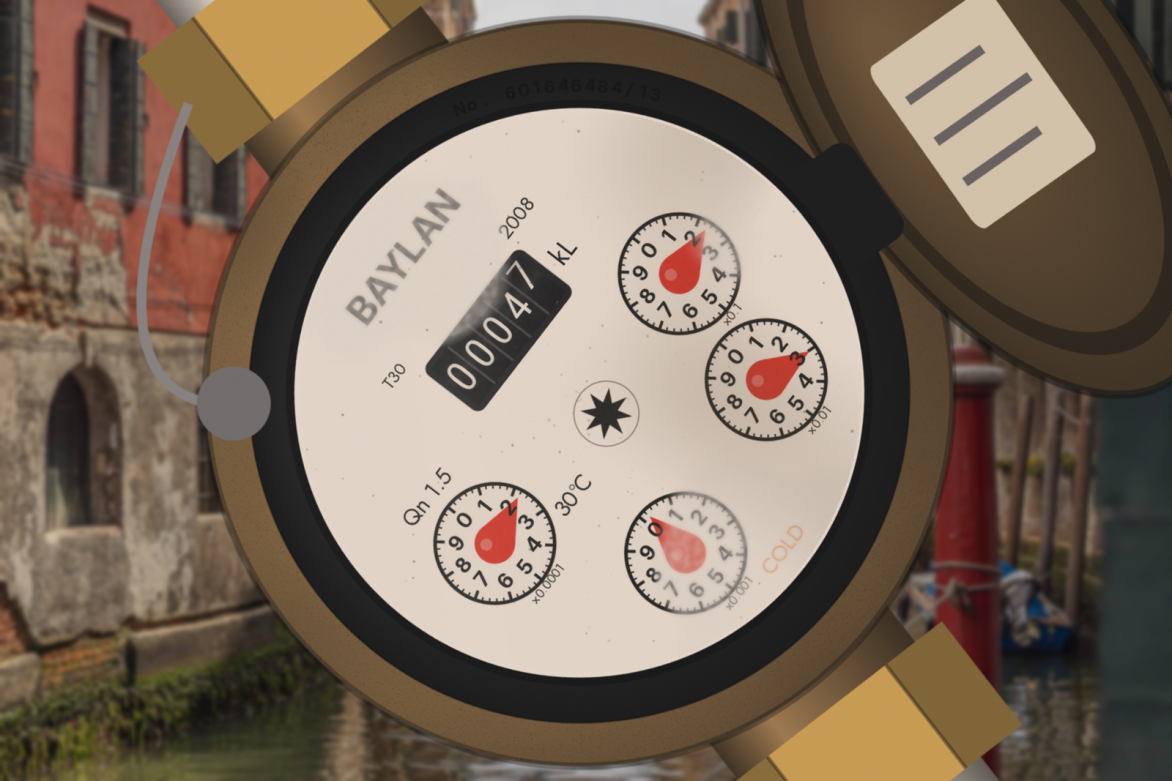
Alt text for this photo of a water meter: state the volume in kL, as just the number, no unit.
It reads 47.2302
